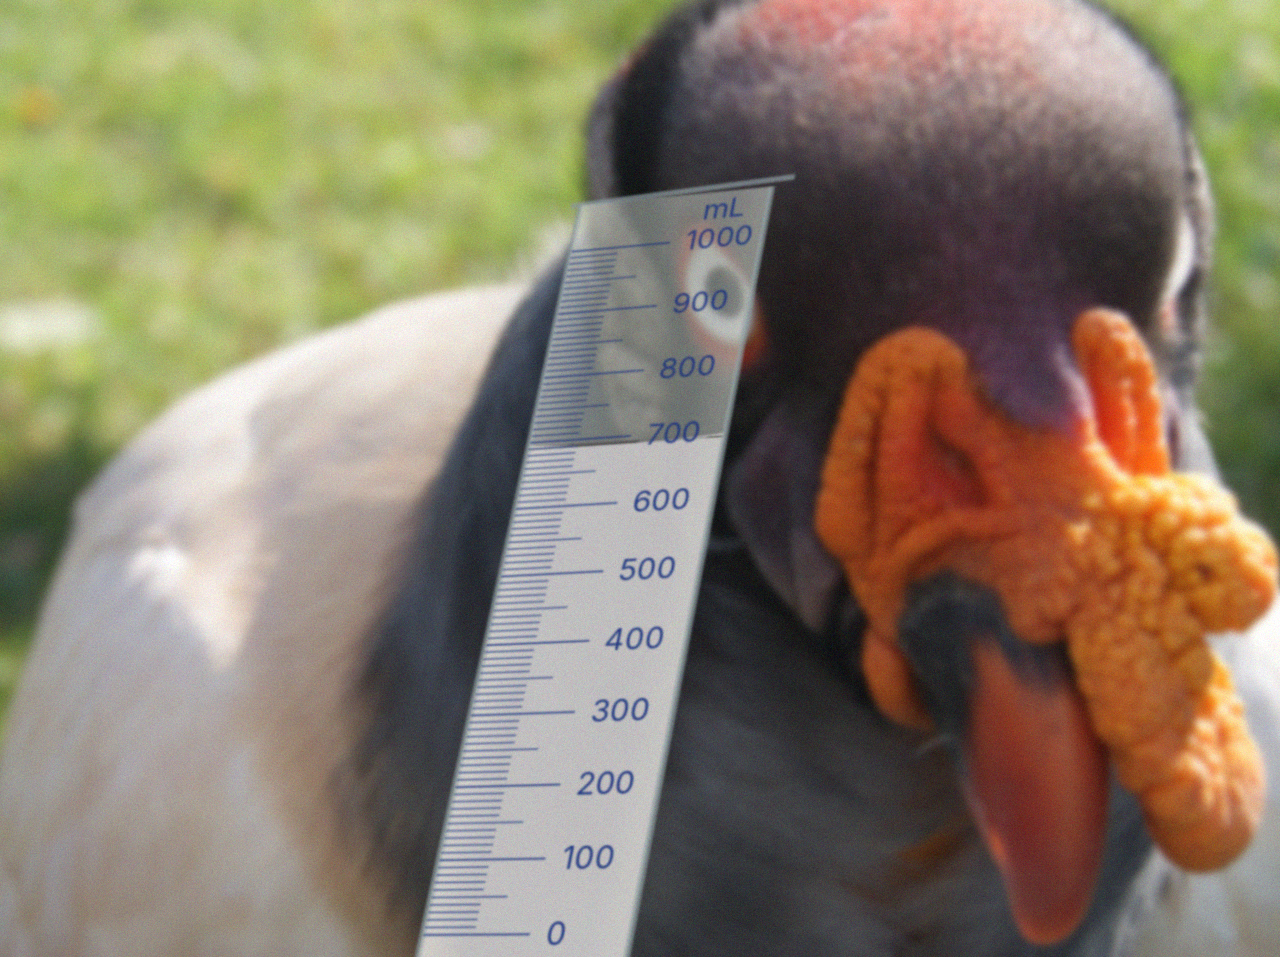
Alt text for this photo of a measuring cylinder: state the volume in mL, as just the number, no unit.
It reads 690
